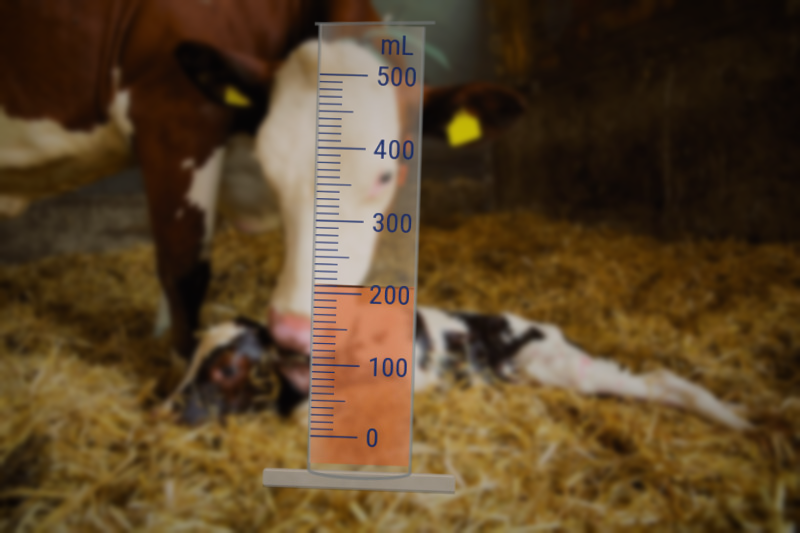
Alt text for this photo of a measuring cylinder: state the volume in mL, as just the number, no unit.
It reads 210
